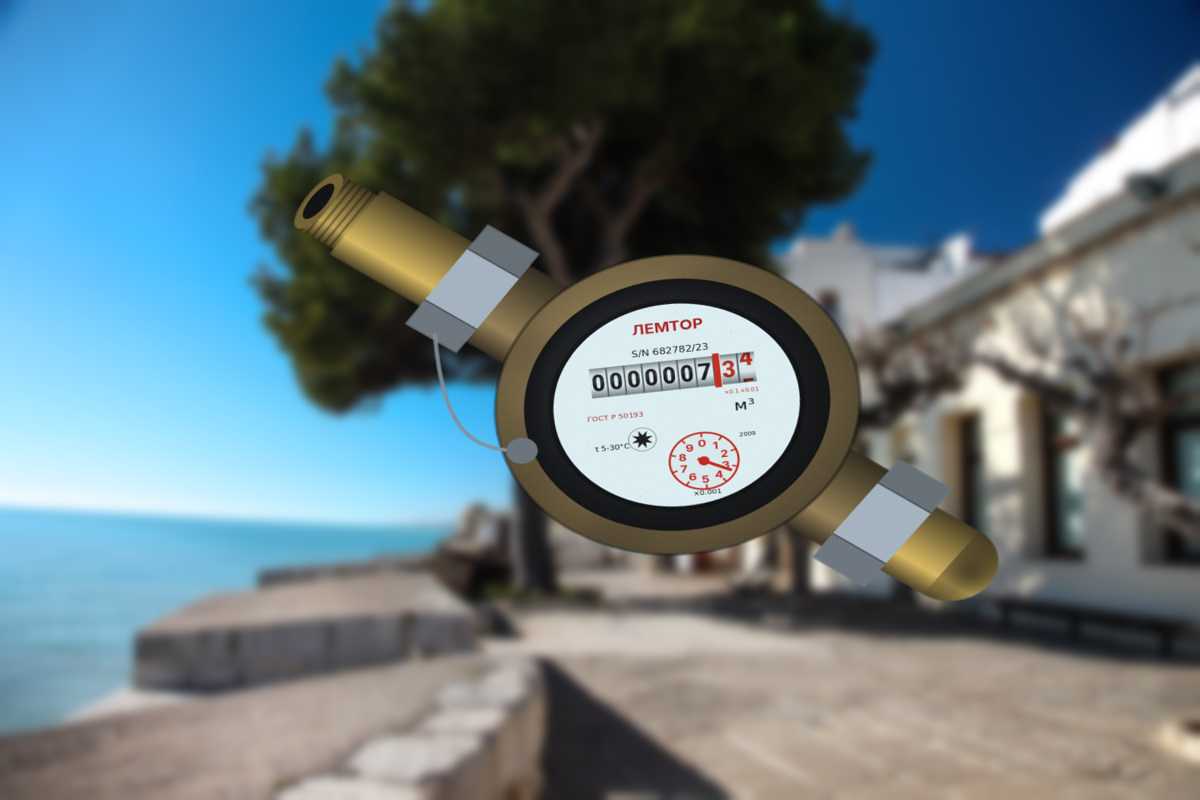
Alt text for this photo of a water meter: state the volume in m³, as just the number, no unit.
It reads 7.343
